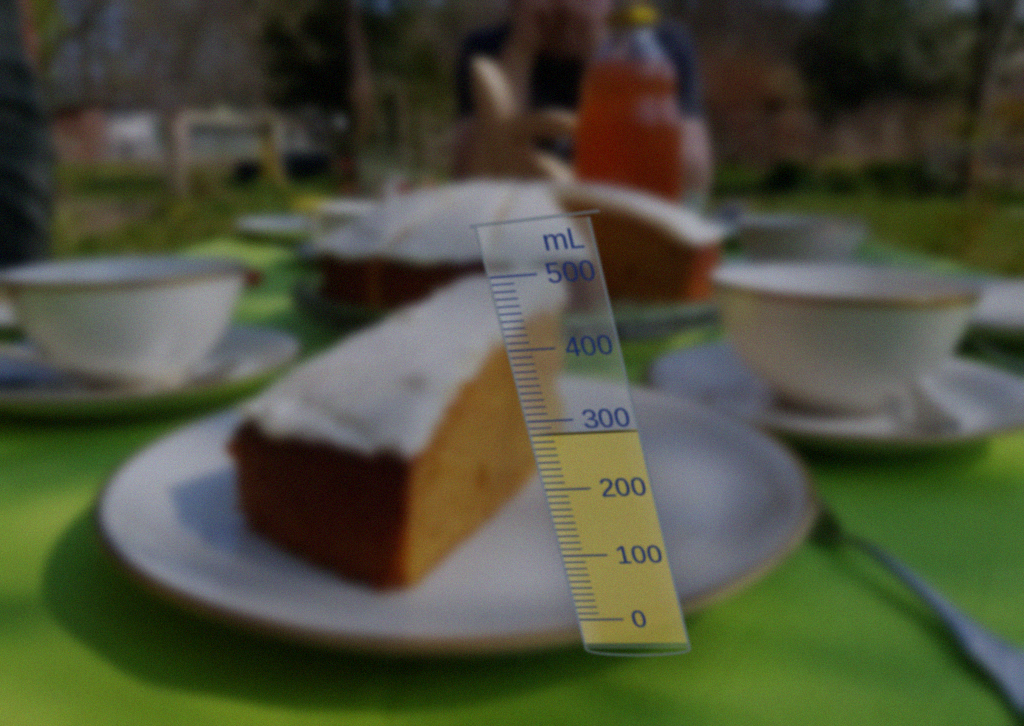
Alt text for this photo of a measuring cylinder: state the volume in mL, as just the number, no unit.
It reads 280
